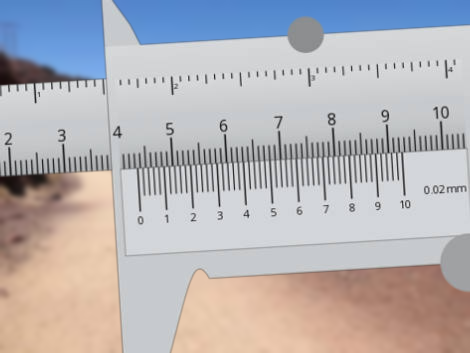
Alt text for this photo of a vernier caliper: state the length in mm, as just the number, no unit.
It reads 43.5
